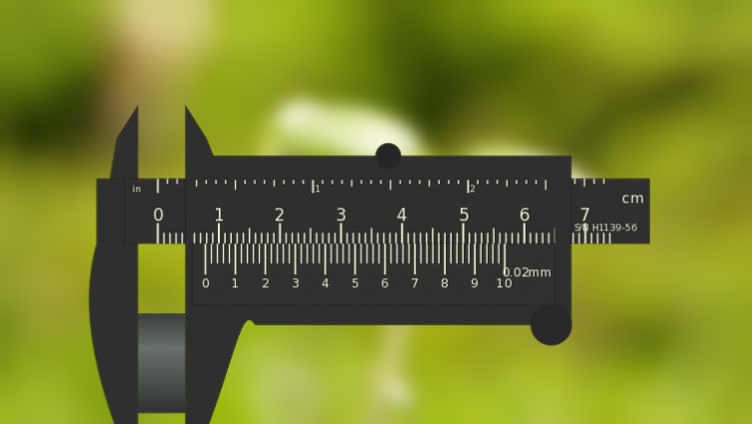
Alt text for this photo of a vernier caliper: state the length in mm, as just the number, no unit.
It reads 7.8
